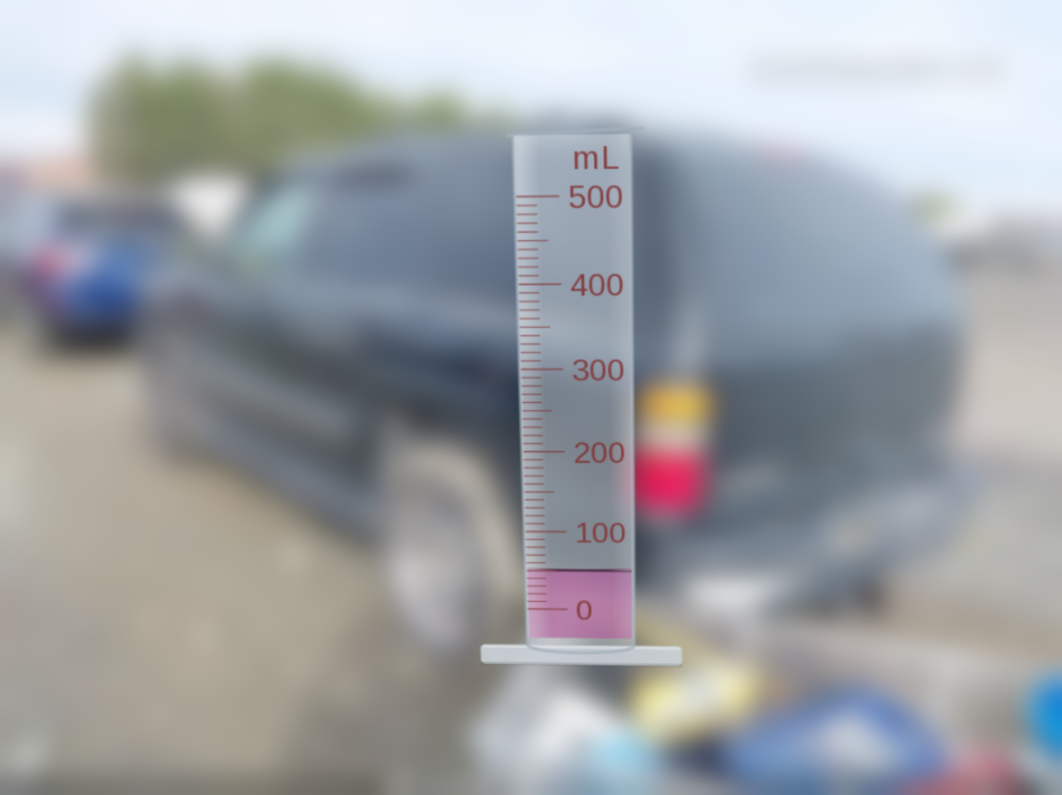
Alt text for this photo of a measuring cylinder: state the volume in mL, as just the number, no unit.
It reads 50
